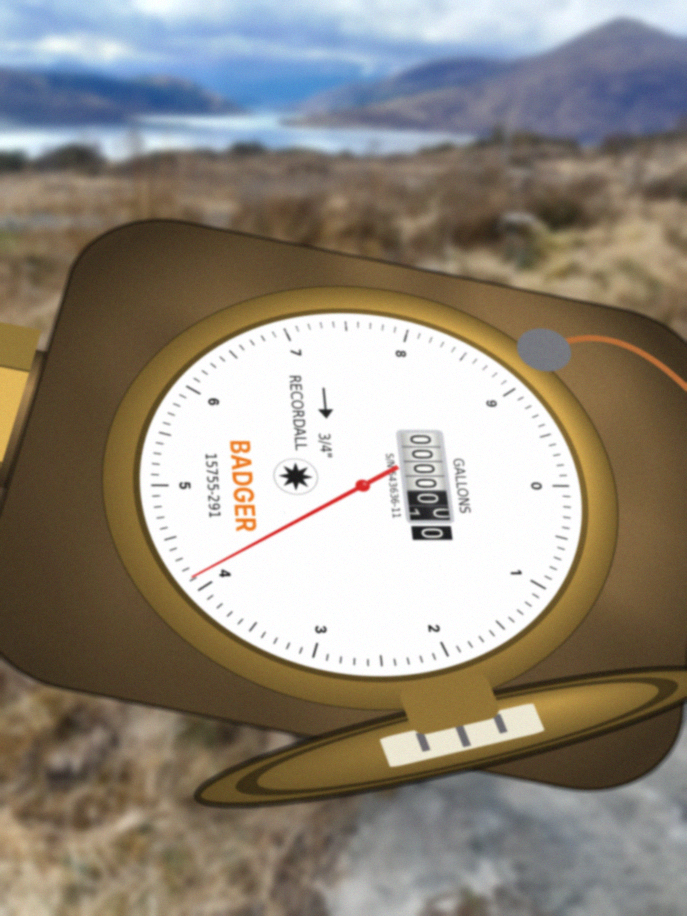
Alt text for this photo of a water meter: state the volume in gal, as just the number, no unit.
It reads 4.1
